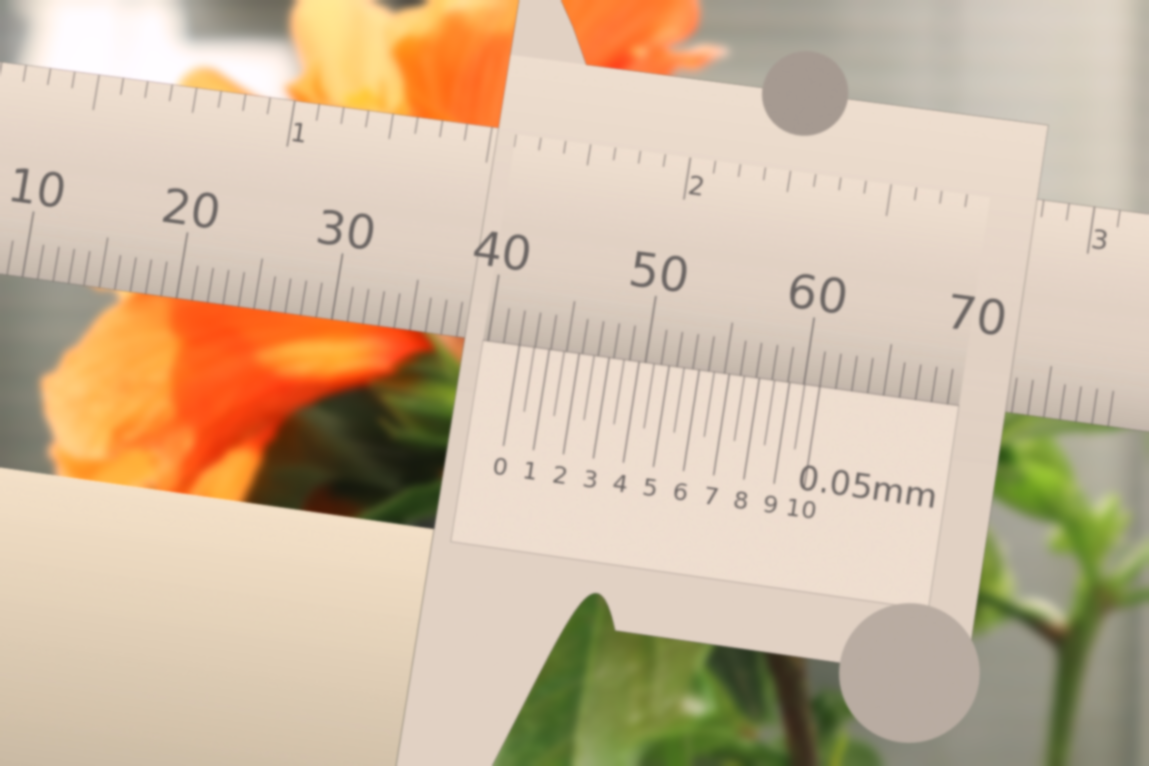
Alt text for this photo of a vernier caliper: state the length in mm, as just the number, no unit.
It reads 42.0
